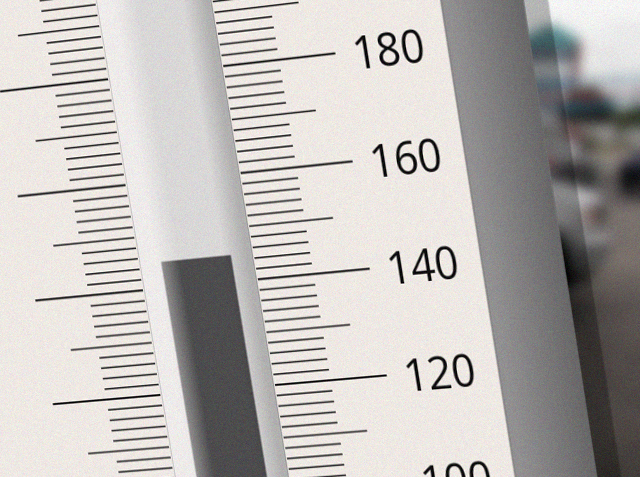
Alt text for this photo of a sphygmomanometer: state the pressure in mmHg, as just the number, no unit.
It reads 145
